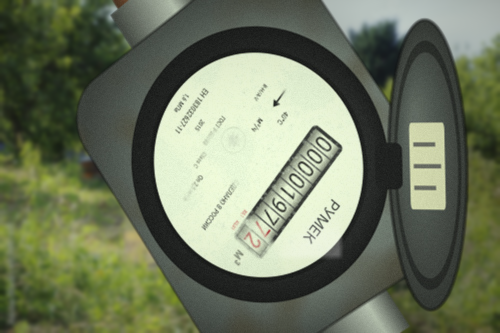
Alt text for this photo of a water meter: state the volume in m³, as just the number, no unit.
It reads 197.72
